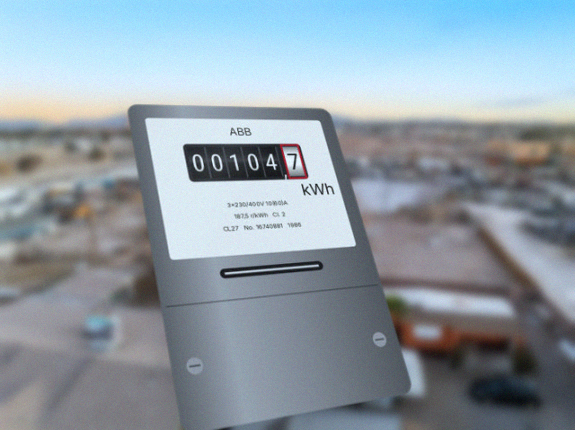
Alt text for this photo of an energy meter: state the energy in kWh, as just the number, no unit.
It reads 104.7
